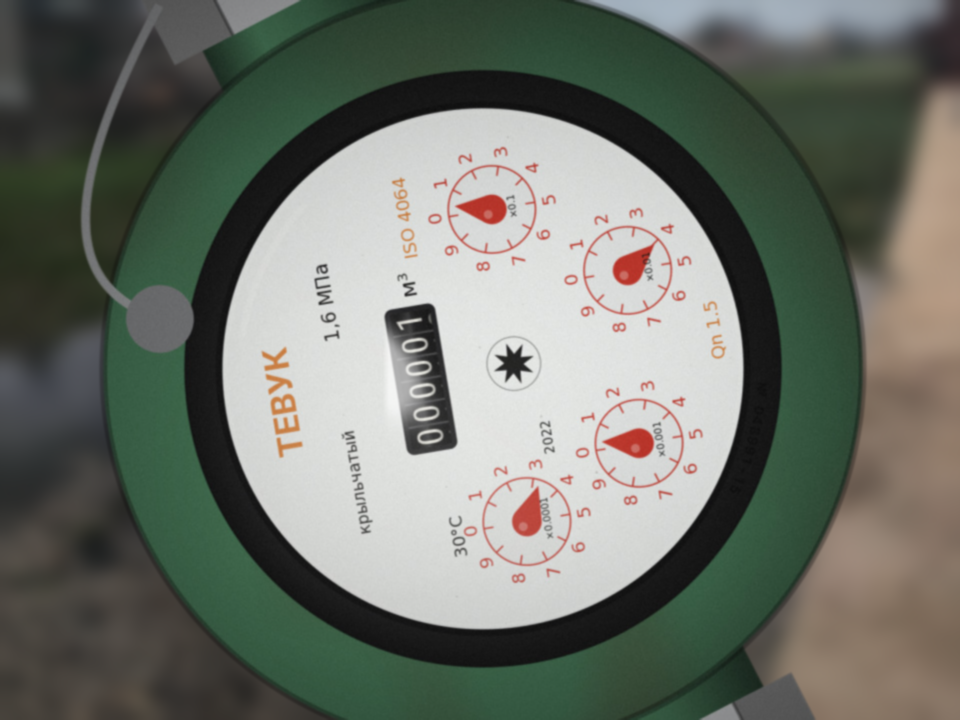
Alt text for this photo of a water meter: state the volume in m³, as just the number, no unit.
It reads 1.0403
